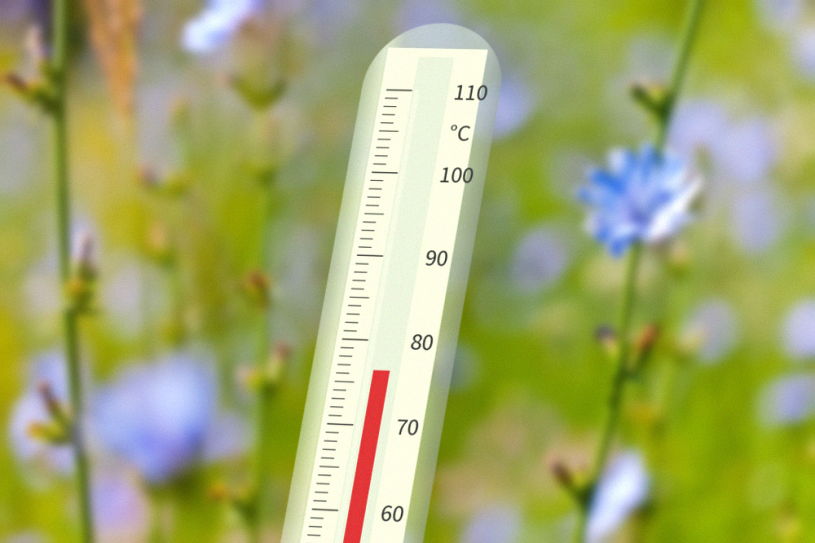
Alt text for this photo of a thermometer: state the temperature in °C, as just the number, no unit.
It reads 76.5
